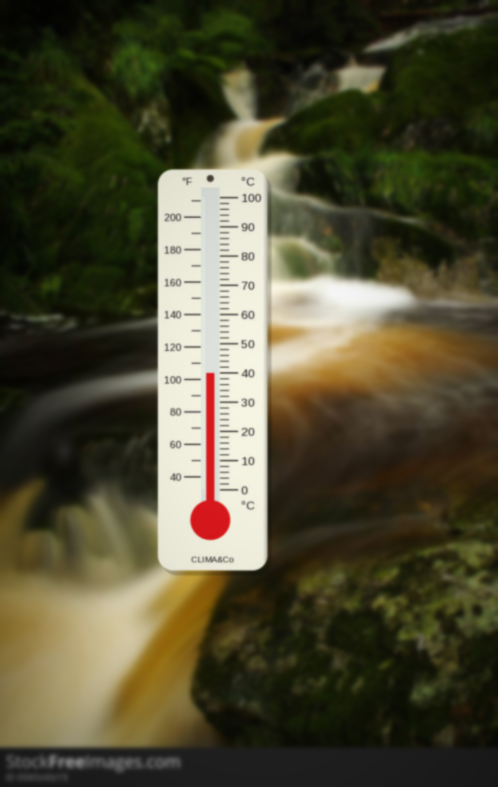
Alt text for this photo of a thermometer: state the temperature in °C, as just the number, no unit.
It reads 40
